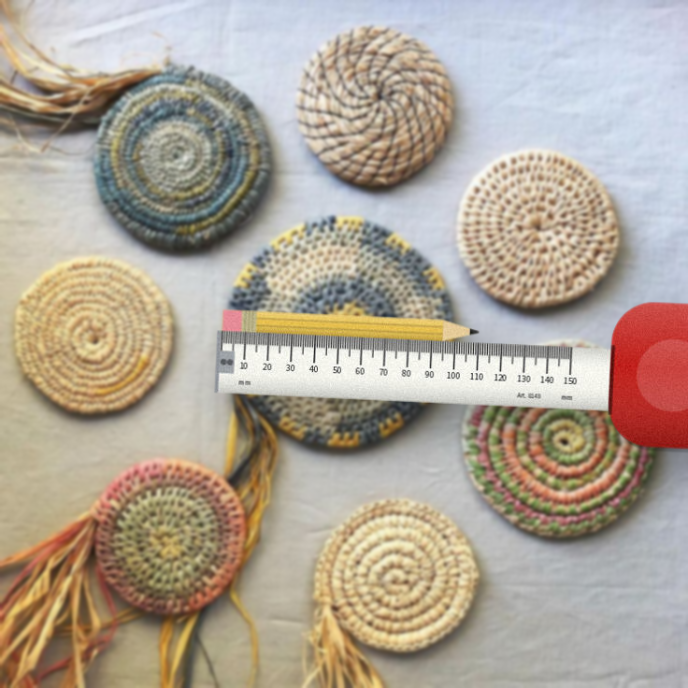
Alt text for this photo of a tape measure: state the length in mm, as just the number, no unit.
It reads 110
